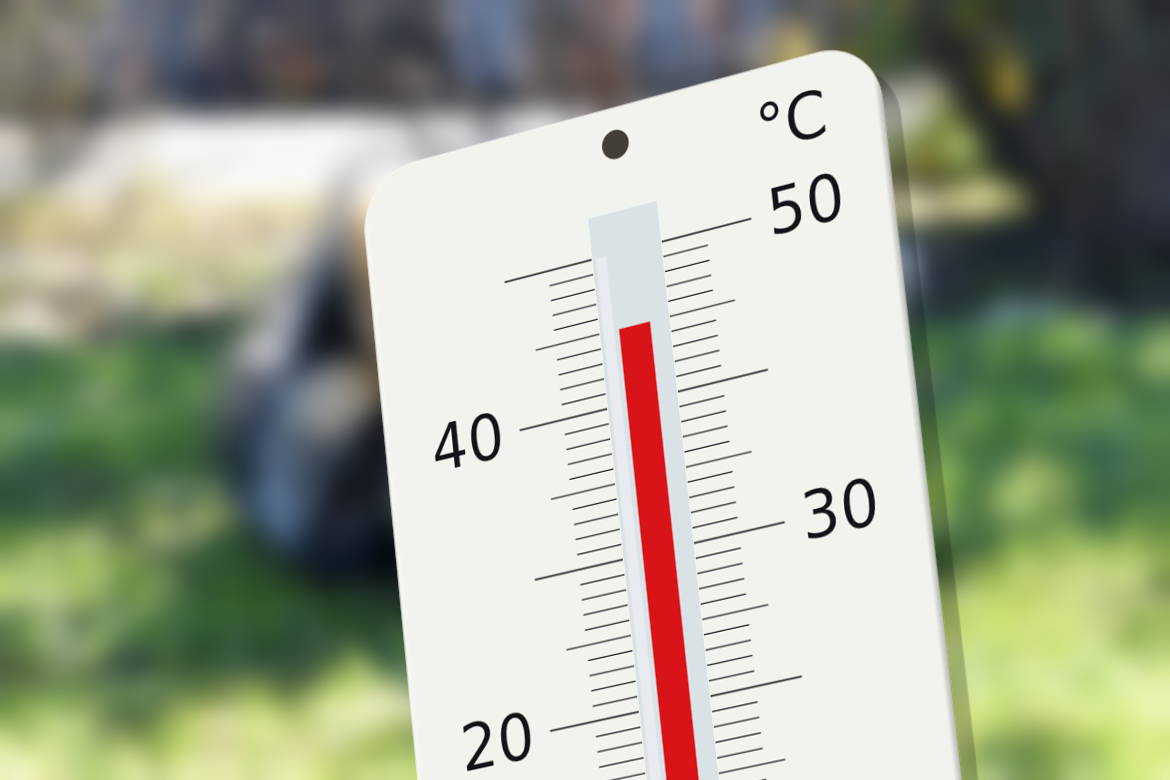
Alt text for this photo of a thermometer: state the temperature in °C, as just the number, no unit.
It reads 45
